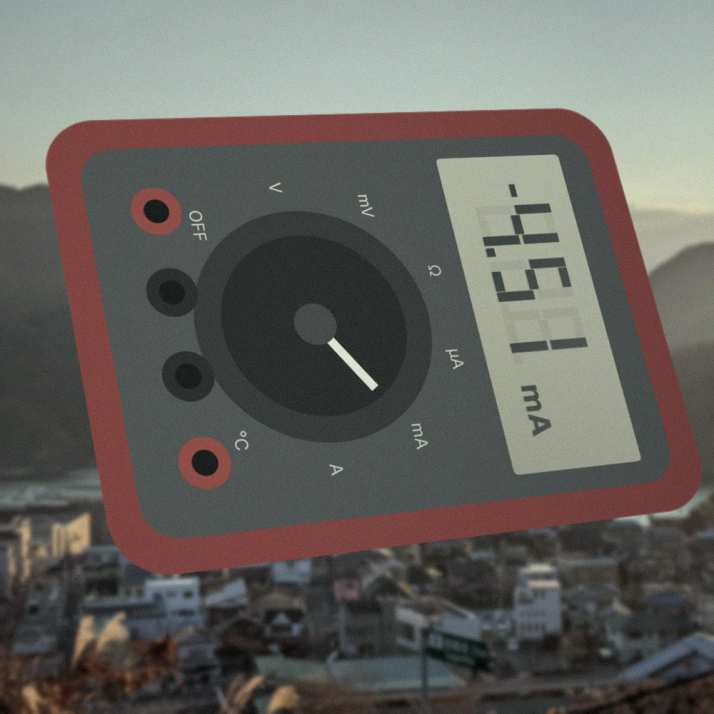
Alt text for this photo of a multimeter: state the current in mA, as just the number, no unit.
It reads -4.51
